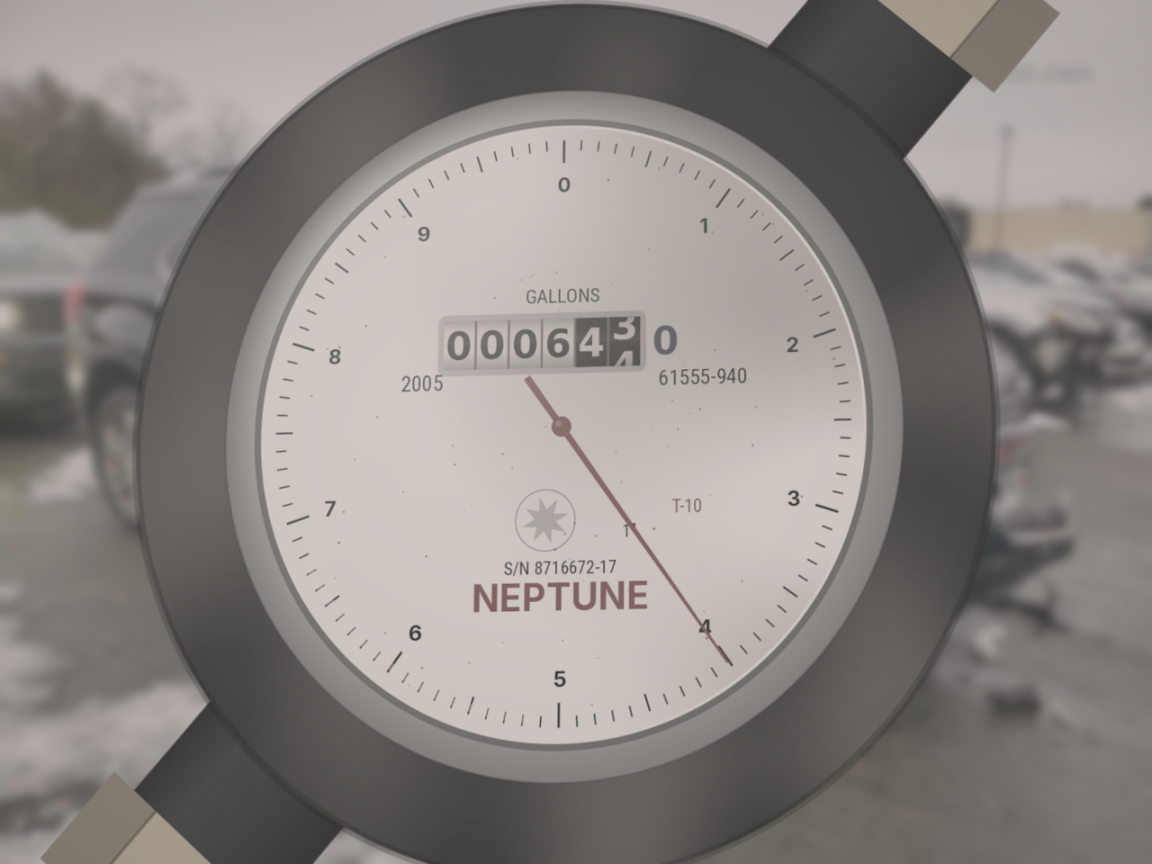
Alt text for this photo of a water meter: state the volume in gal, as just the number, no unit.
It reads 6434.0
